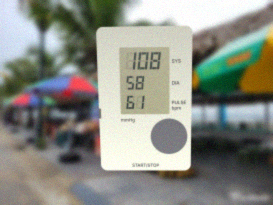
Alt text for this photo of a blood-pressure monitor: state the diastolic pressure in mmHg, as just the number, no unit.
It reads 58
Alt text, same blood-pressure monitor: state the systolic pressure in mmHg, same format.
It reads 108
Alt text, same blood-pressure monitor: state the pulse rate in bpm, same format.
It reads 61
